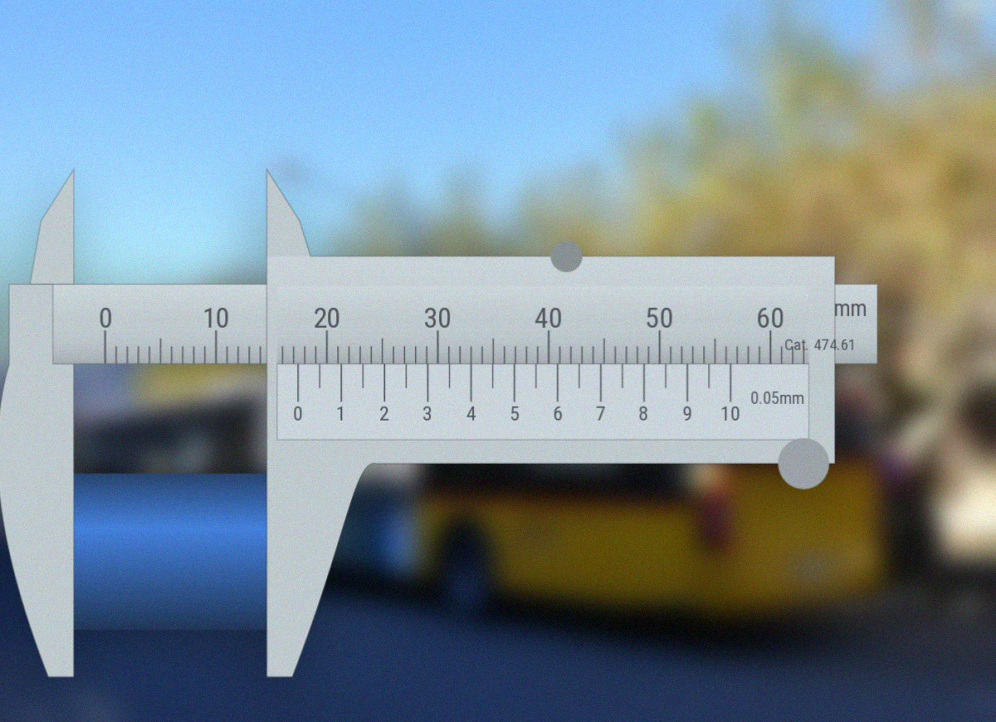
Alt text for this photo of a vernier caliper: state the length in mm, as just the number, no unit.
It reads 17.4
